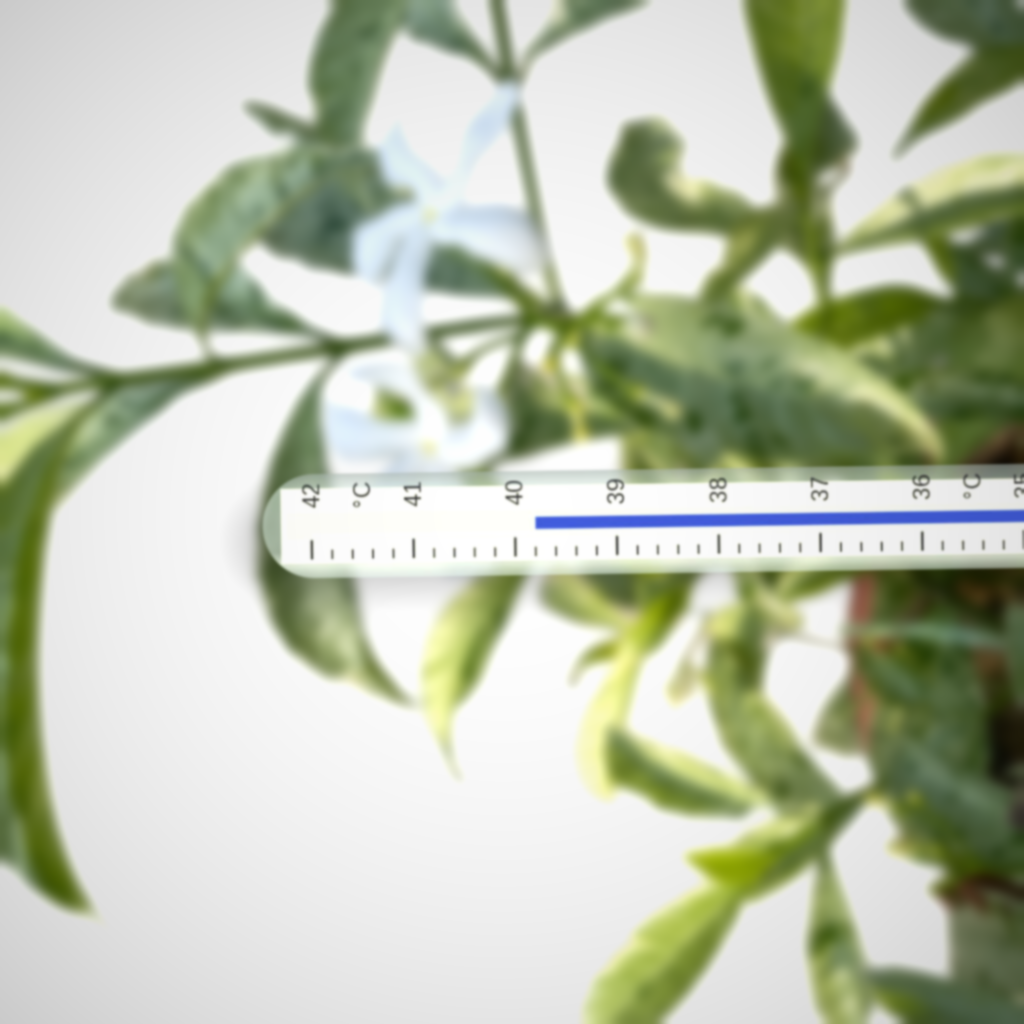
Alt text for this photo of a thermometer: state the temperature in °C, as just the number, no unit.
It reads 39.8
